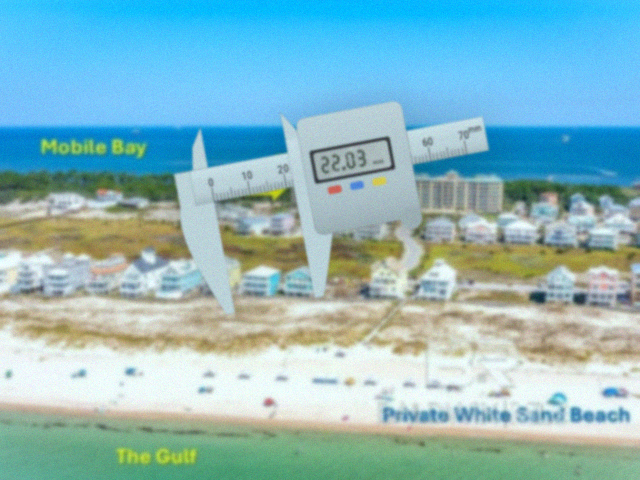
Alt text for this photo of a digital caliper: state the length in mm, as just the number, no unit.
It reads 22.03
